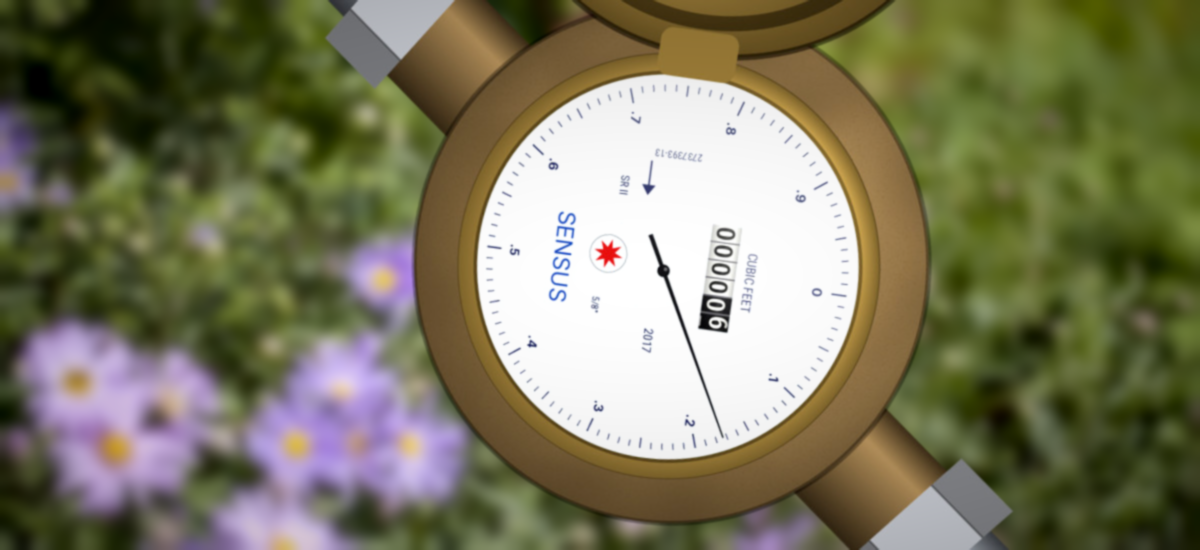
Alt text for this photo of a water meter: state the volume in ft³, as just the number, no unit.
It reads 6.17
